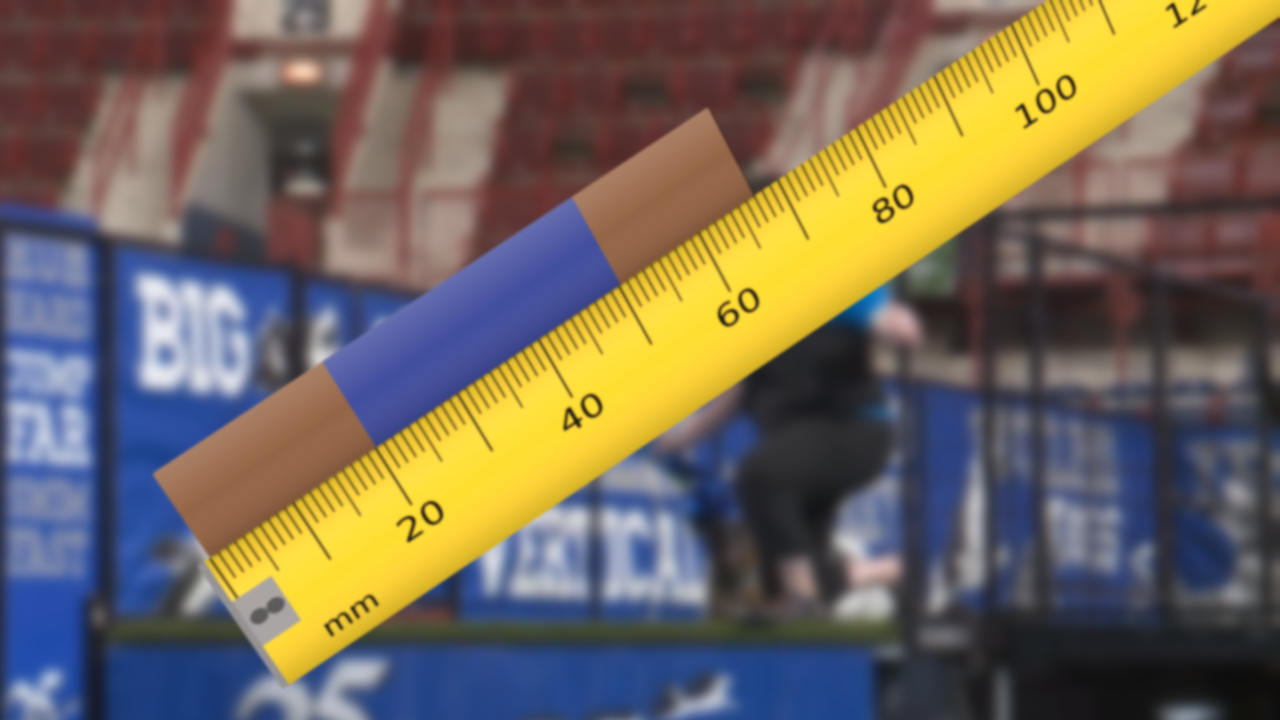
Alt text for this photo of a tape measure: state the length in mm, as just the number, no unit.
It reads 67
